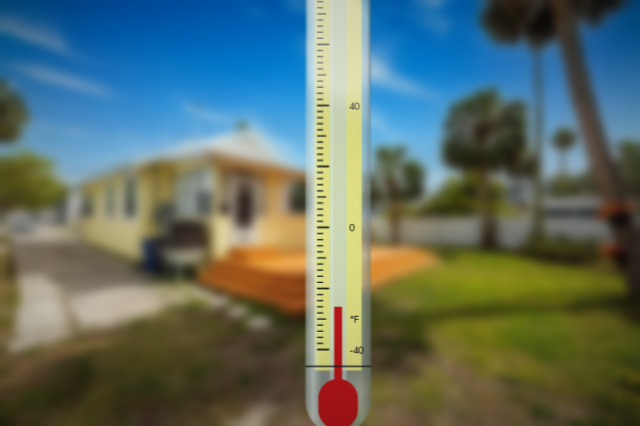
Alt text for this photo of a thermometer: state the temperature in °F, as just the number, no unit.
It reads -26
